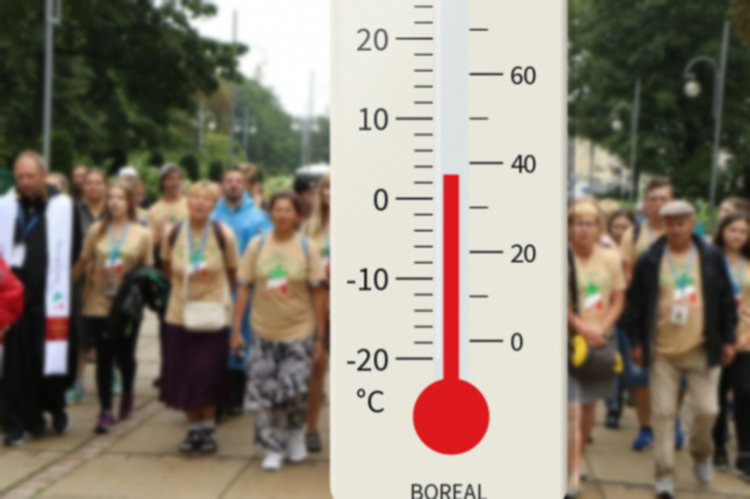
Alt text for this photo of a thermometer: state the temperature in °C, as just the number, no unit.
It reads 3
